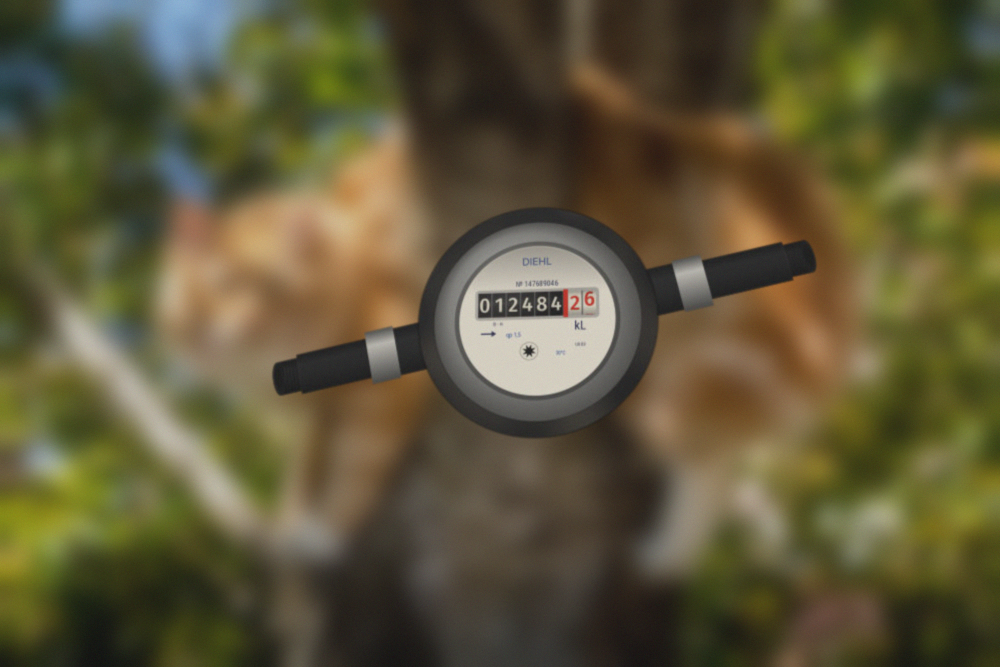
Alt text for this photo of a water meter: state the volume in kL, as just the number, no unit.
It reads 12484.26
